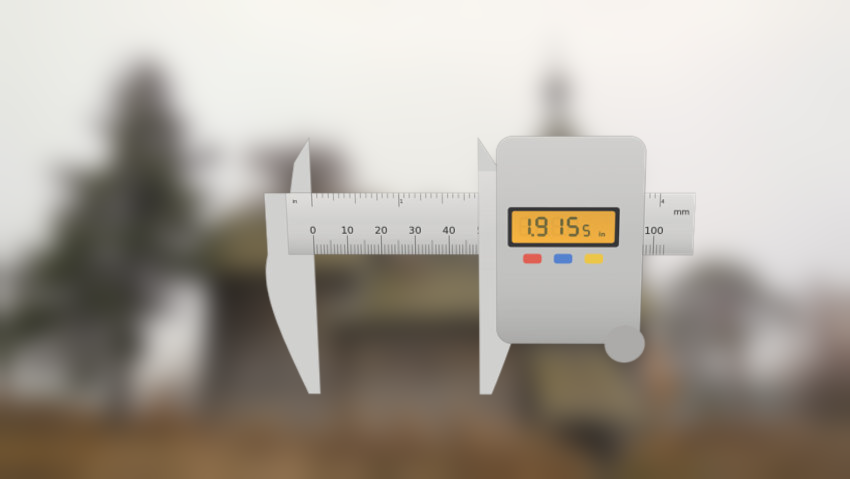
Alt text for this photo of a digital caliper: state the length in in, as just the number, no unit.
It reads 1.9155
